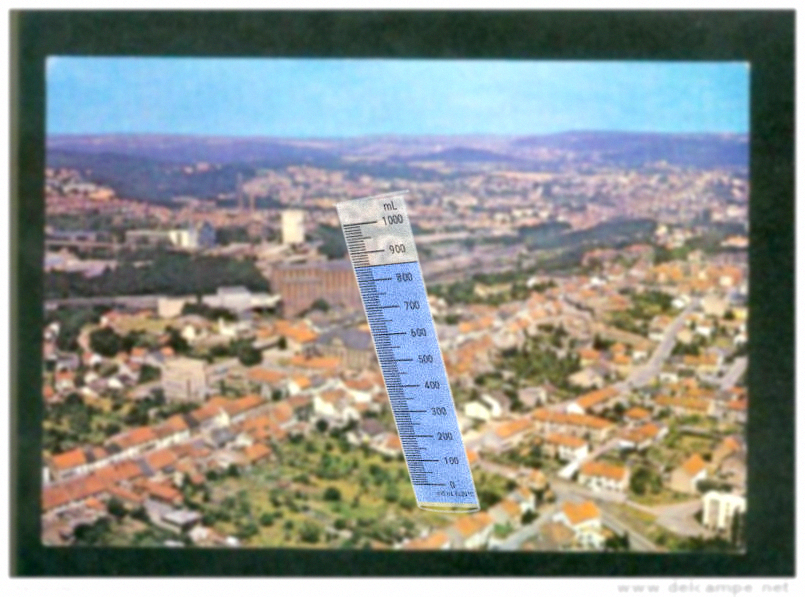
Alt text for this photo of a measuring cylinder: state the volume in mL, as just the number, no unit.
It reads 850
